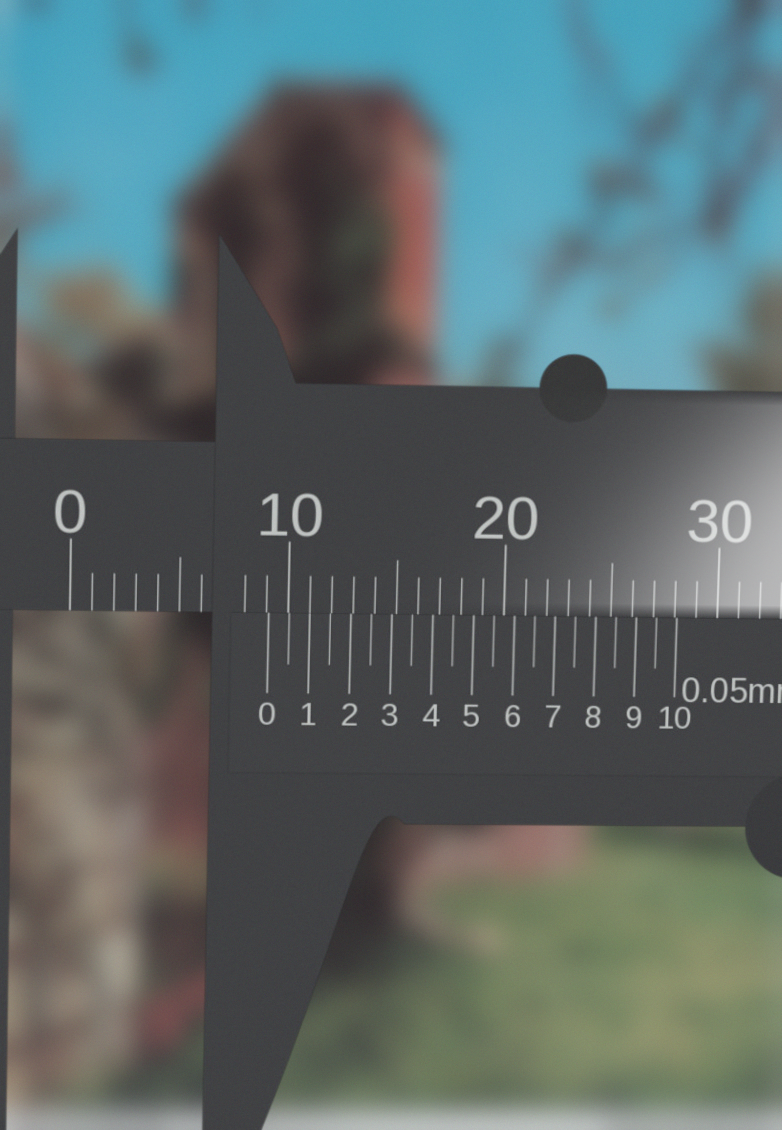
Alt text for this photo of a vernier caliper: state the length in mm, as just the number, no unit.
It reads 9.1
